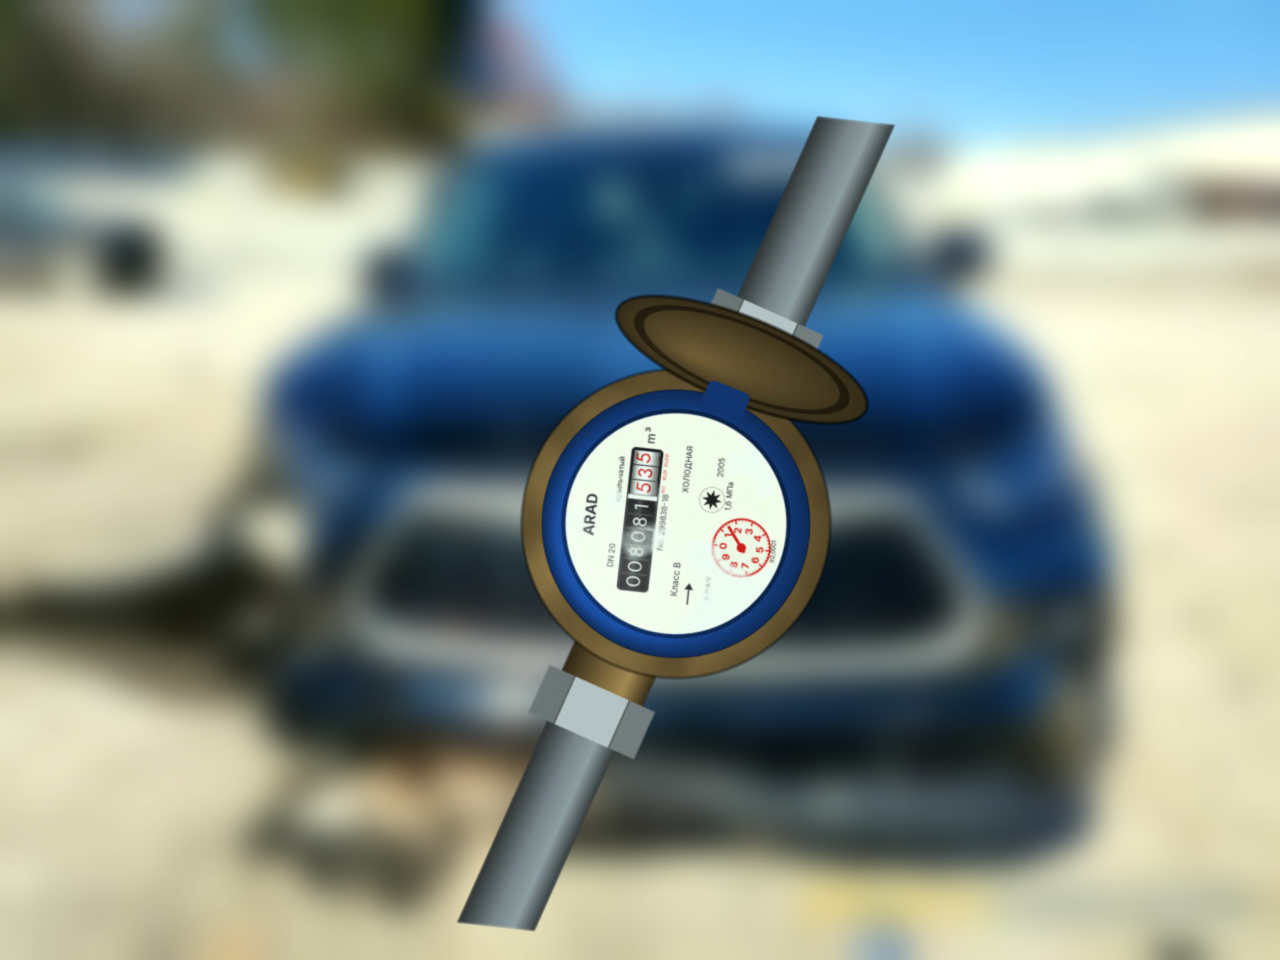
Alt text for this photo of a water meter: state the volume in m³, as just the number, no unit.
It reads 8081.5351
